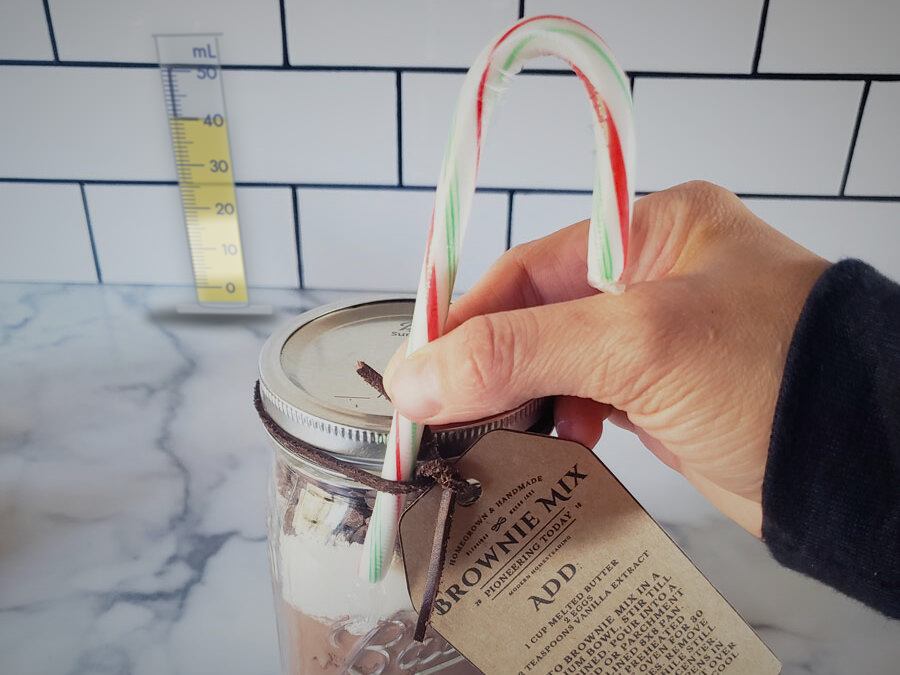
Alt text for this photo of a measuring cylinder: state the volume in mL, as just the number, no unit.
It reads 40
